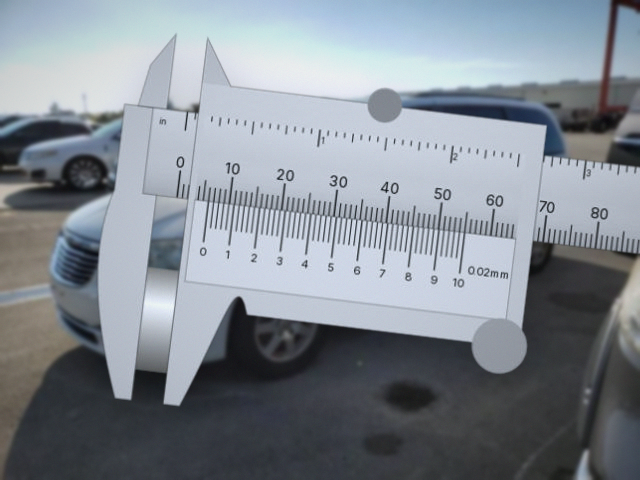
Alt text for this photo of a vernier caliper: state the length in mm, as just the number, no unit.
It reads 6.0
